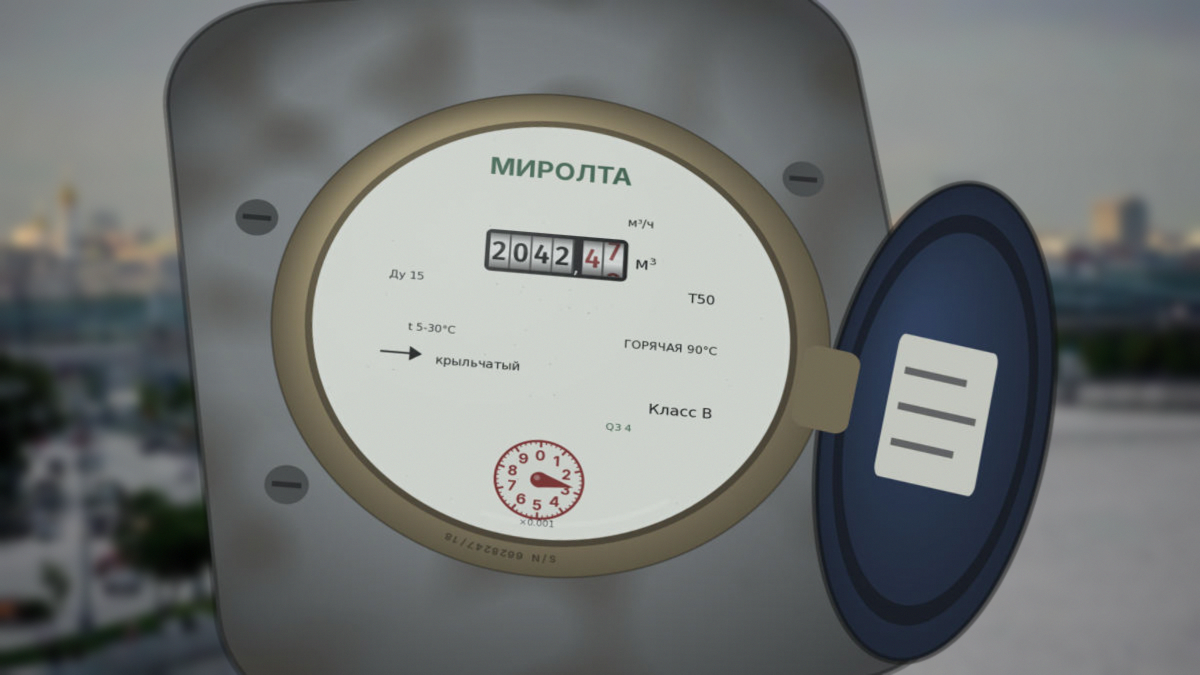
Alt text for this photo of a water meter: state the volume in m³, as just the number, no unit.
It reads 2042.472
